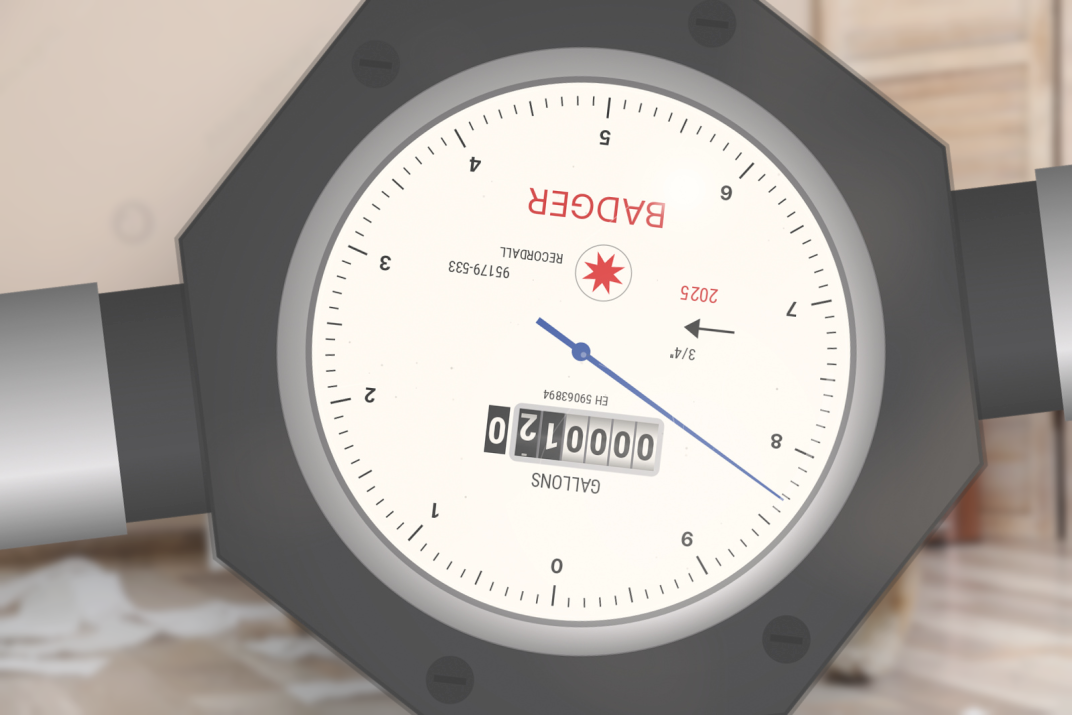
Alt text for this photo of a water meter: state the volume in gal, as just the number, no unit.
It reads 118.3
